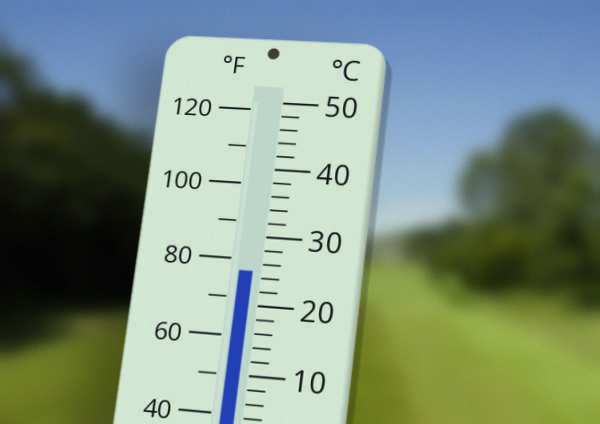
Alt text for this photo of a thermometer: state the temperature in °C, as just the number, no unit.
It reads 25
